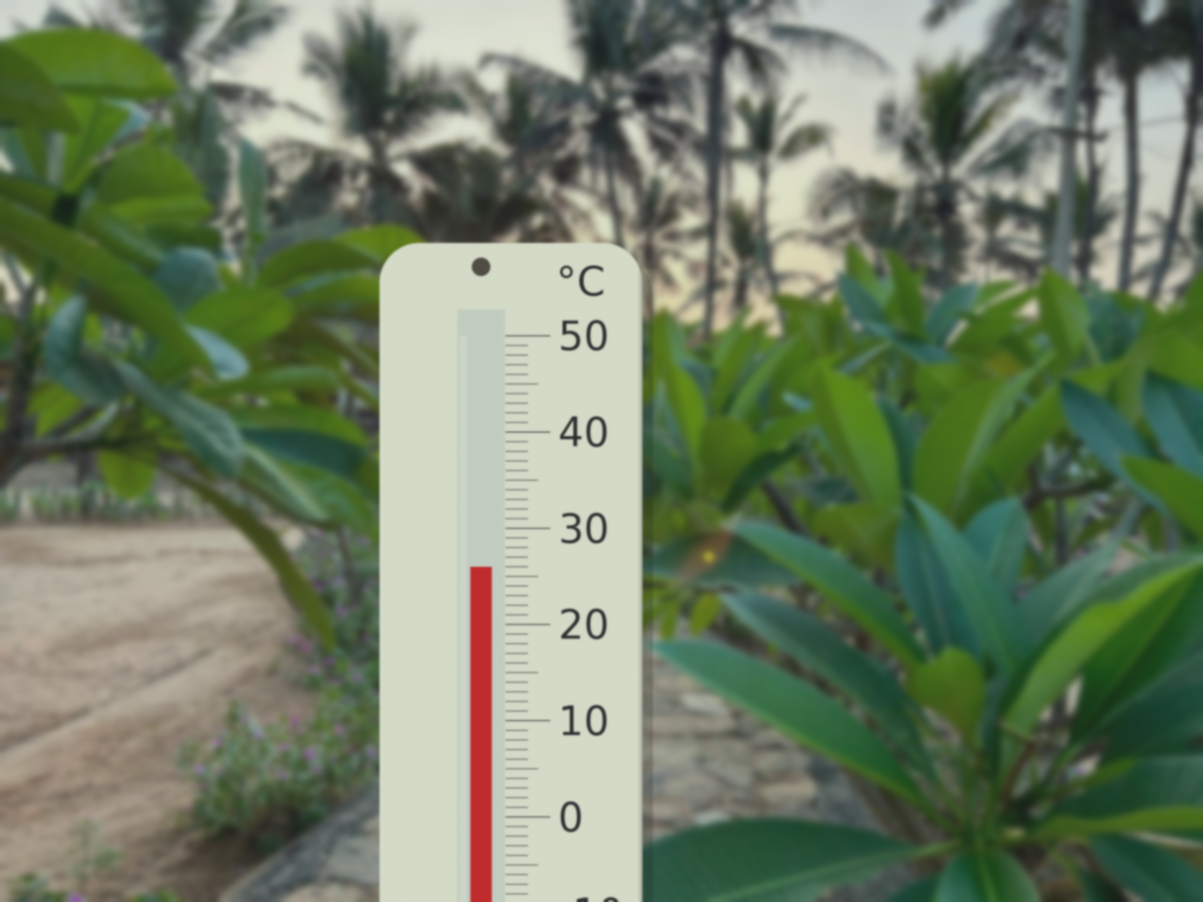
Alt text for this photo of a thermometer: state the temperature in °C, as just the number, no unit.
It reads 26
